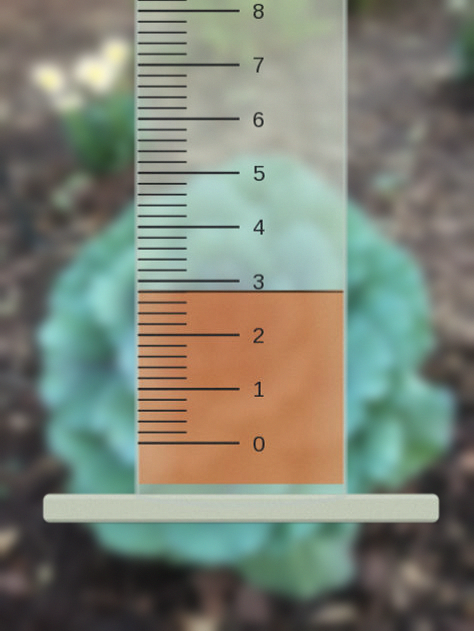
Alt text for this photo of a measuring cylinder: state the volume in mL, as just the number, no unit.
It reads 2.8
